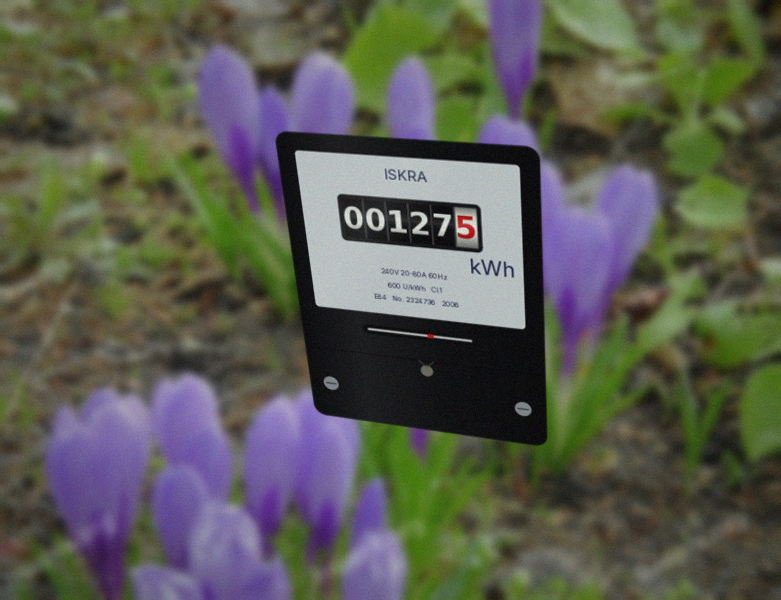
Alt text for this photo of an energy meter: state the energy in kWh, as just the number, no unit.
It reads 127.5
